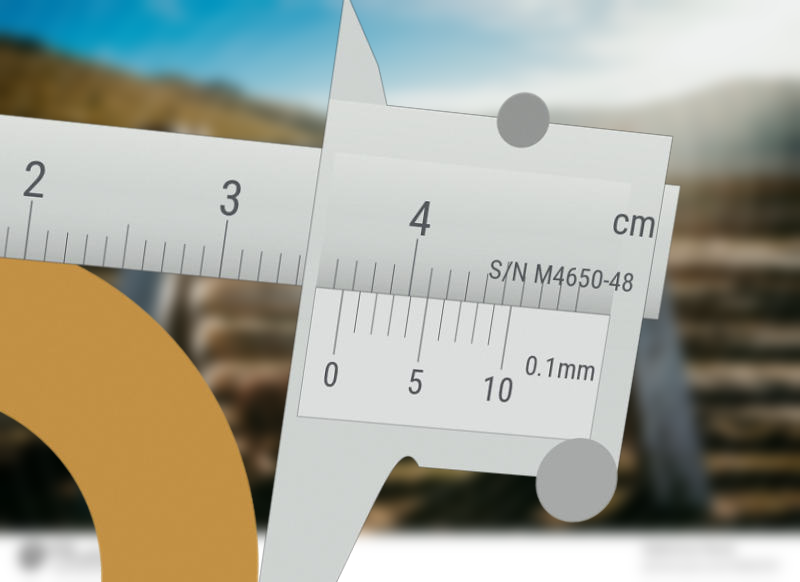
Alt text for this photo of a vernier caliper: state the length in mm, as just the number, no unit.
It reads 36.5
